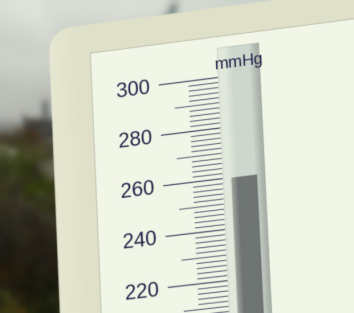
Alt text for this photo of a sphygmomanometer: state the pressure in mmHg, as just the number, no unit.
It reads 260
